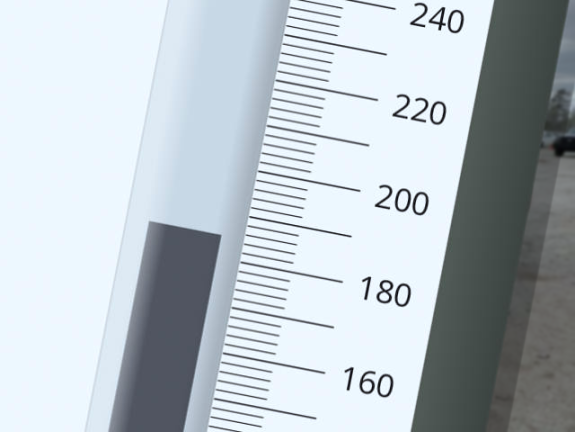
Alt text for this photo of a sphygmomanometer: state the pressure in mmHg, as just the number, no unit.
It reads 185
